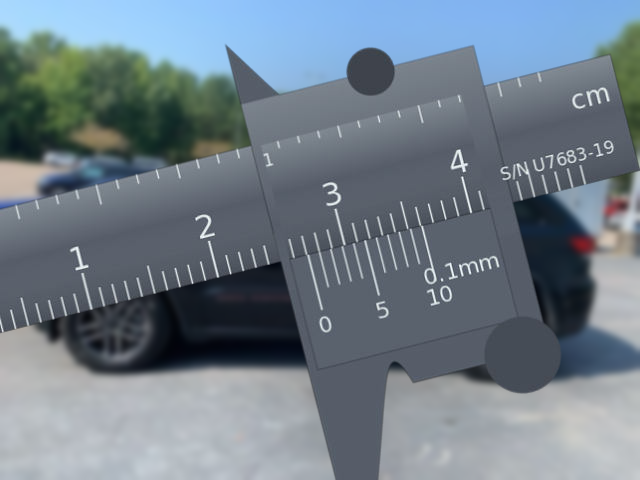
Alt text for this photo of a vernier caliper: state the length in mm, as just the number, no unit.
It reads 27.1
